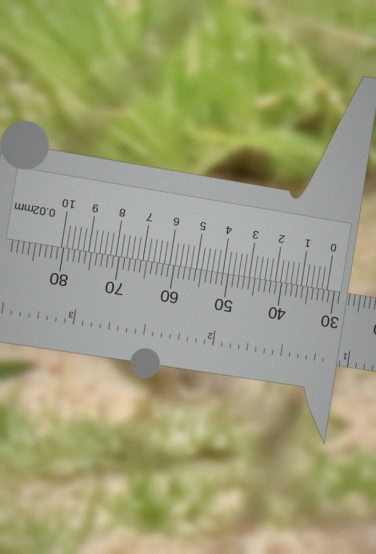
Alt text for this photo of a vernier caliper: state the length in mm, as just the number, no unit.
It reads 31.4
